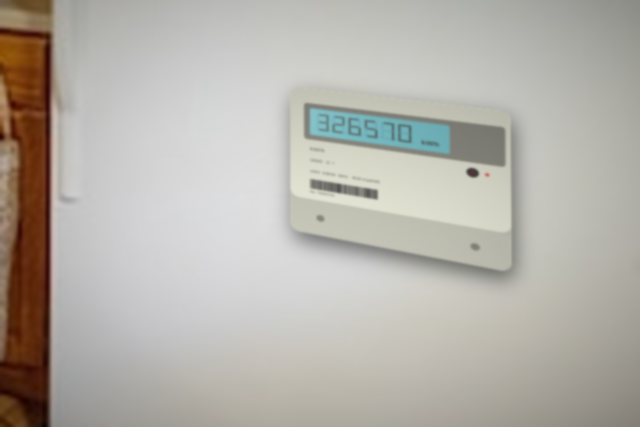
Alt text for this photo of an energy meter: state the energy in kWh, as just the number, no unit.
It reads 326570
